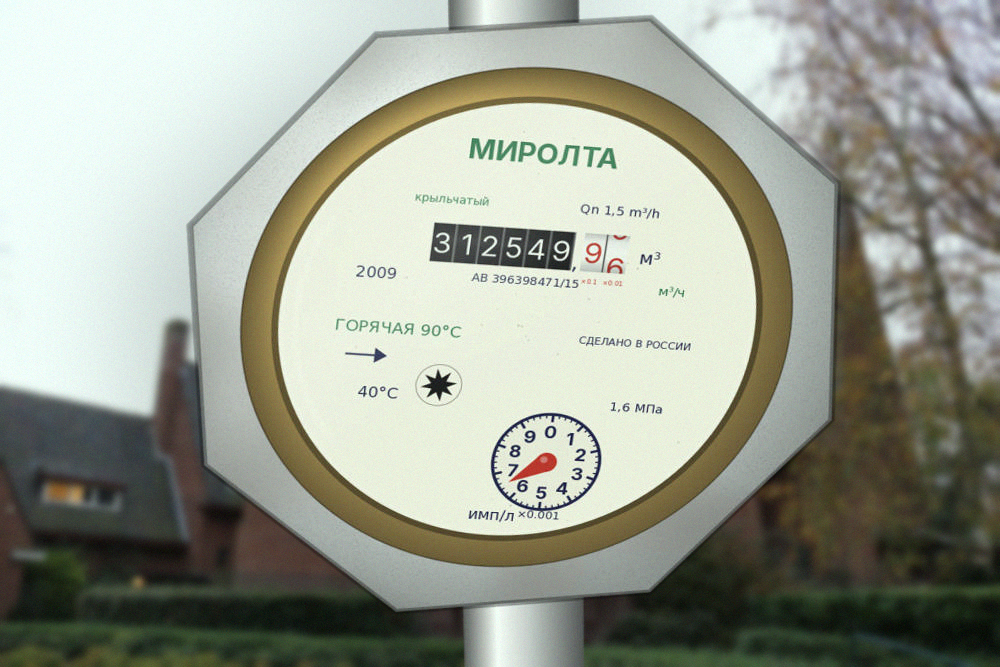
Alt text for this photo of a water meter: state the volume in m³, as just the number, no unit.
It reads 312549.956
